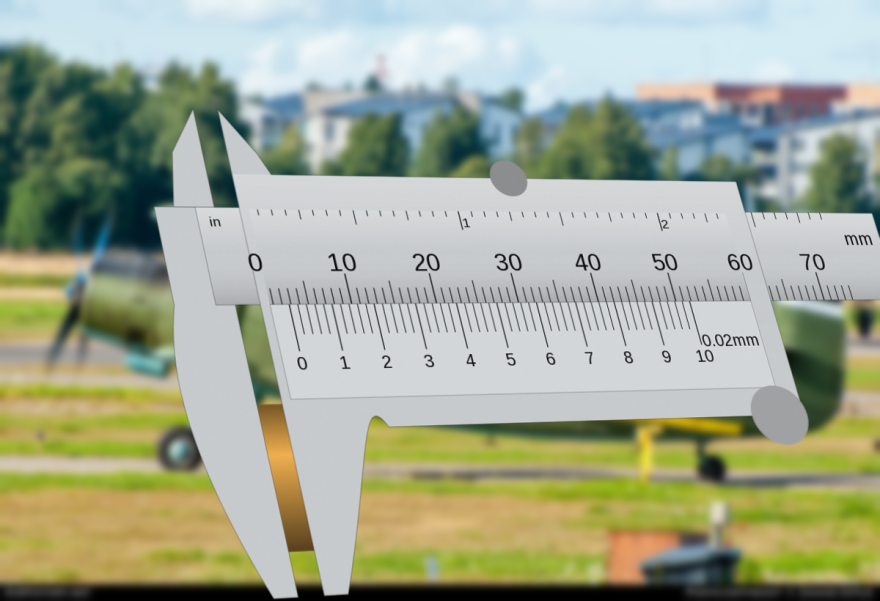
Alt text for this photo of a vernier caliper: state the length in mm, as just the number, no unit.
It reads 2.8
